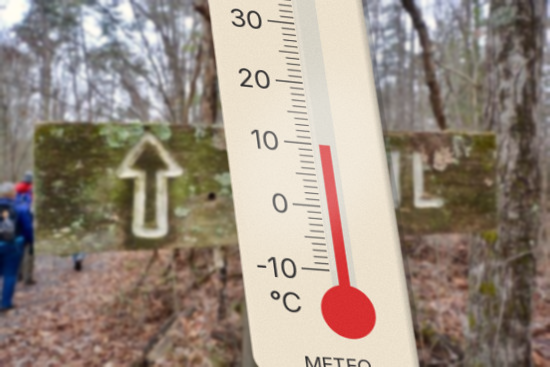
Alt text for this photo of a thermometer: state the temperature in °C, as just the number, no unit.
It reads 10
